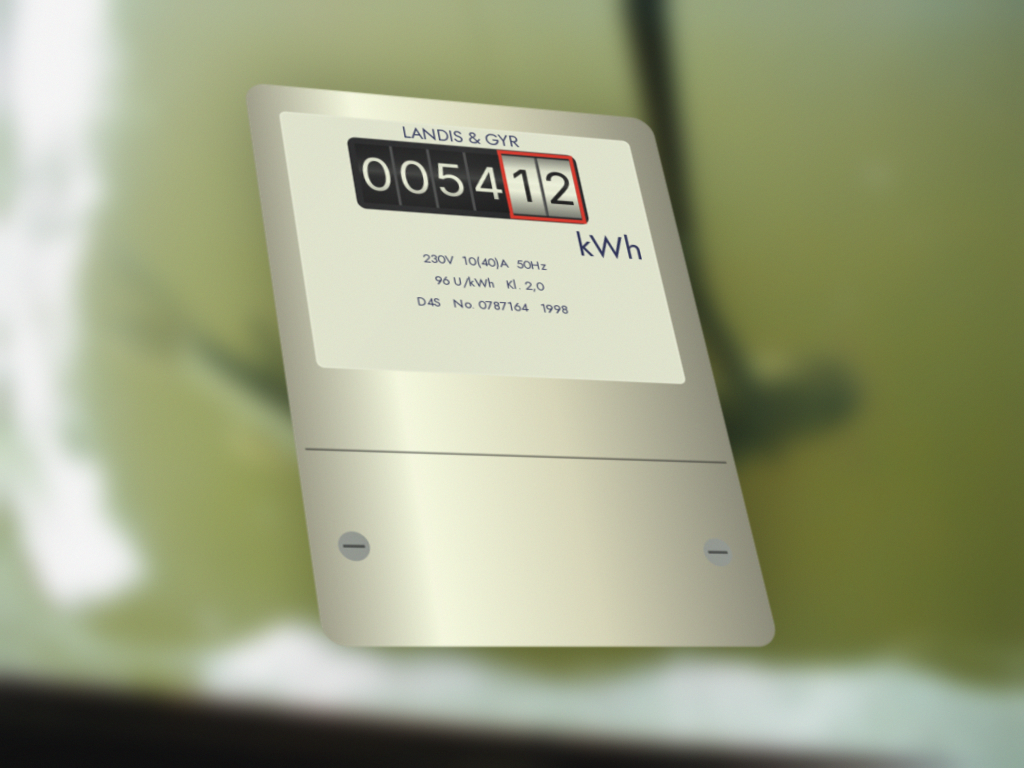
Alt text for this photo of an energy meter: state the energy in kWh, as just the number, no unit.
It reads 54.12
